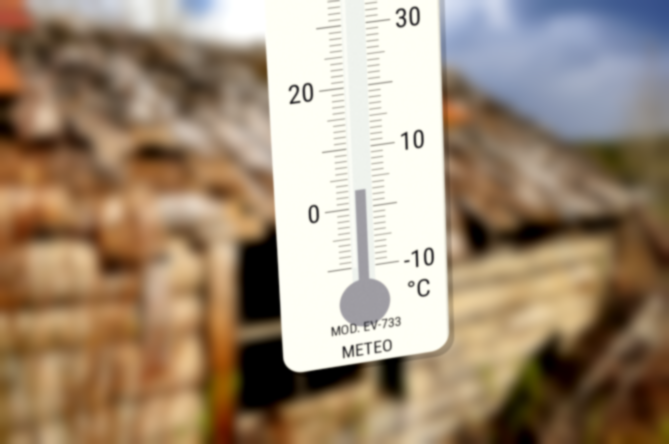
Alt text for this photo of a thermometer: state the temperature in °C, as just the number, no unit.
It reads 3
